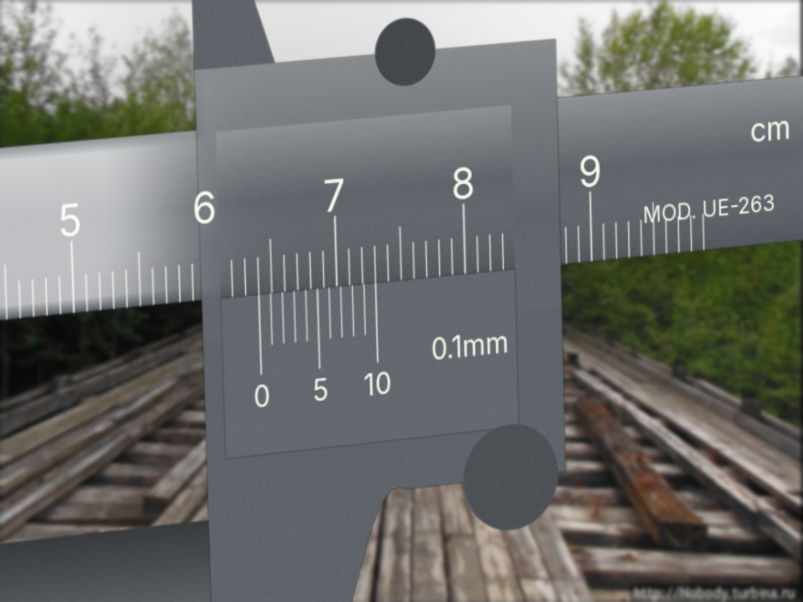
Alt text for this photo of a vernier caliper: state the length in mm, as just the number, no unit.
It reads 64.0
